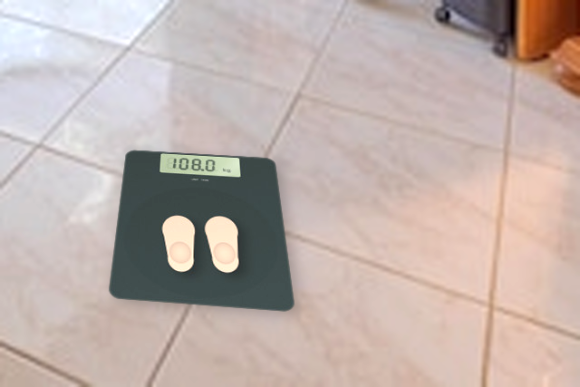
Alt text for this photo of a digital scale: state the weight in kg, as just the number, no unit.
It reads 108.0
